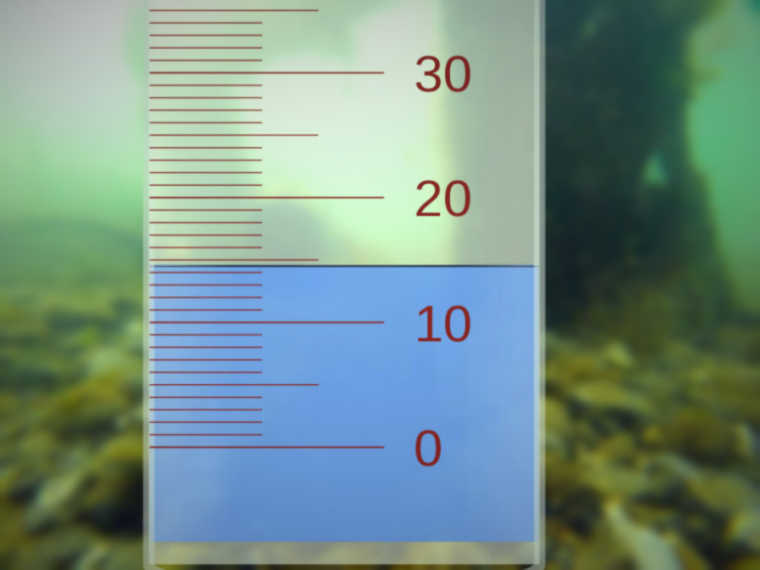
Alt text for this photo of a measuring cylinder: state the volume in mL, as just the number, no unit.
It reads 14.5
